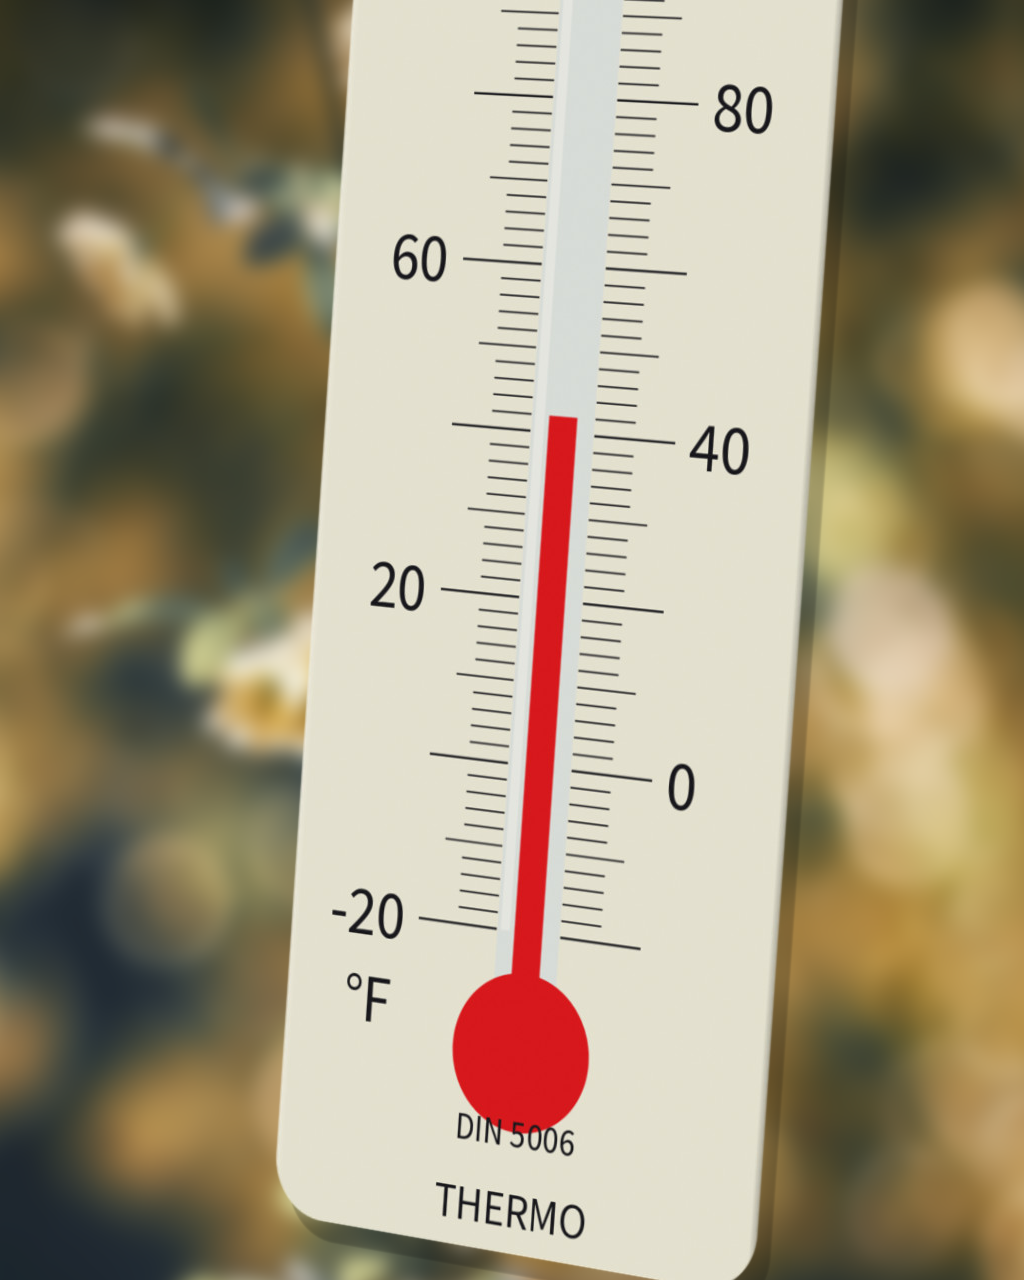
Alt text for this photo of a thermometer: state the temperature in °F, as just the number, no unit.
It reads 42
